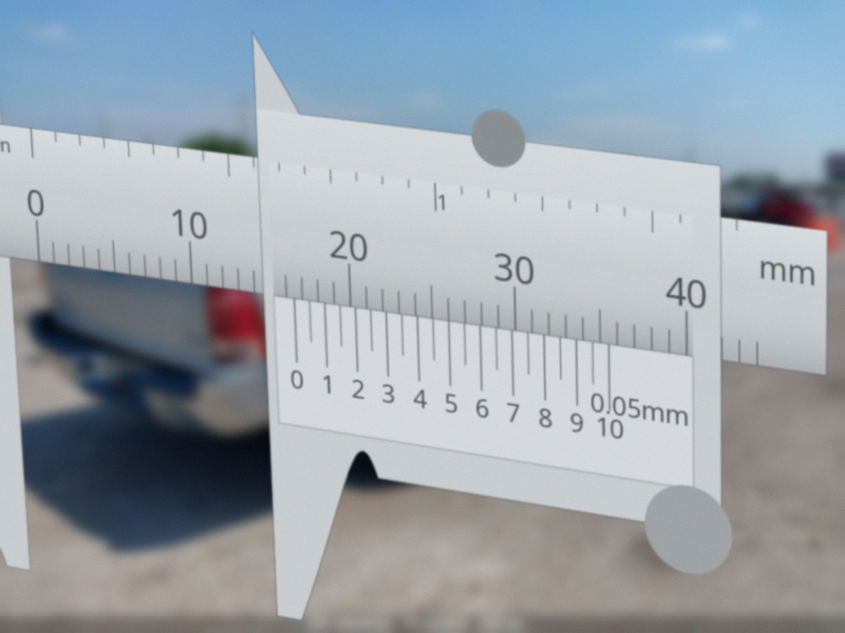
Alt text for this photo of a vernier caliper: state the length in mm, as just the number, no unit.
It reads 16.5
